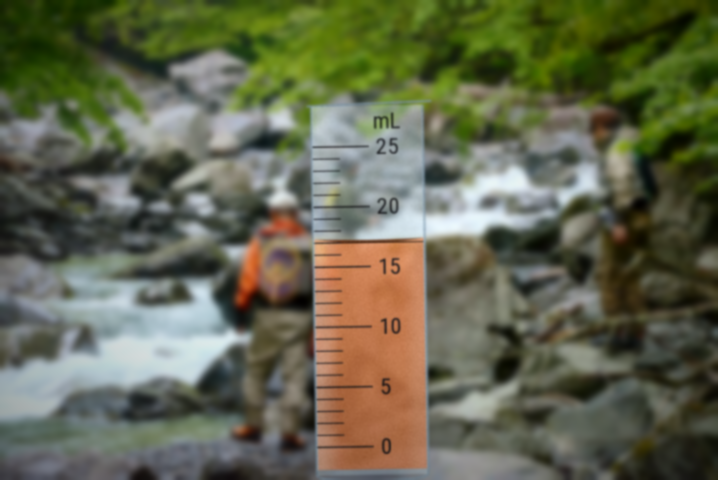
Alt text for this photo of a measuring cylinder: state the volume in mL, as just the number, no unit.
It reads 17
